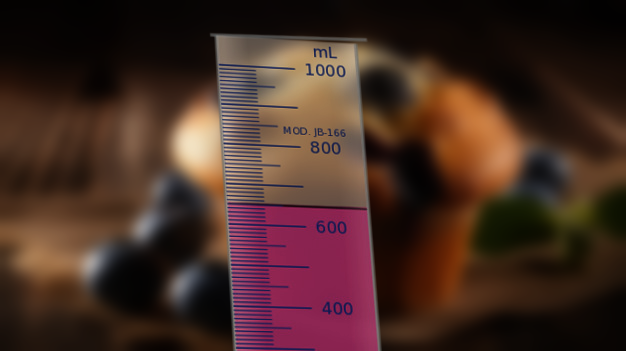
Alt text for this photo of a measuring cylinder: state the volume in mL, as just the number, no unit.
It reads 650
